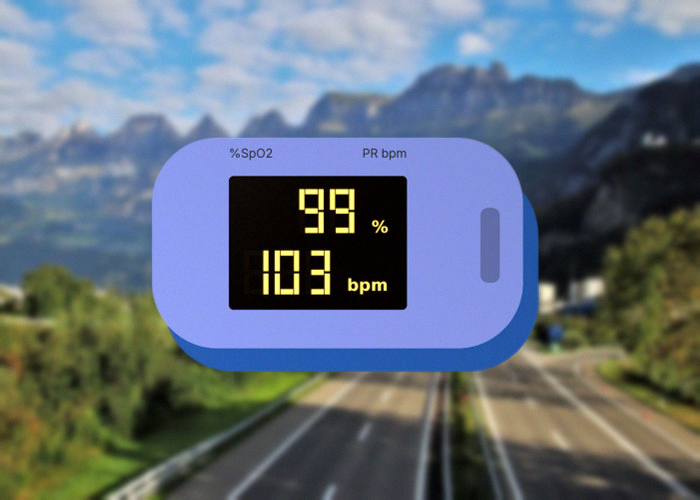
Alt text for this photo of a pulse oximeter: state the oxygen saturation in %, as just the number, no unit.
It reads 99
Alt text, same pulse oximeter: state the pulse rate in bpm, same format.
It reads 103
